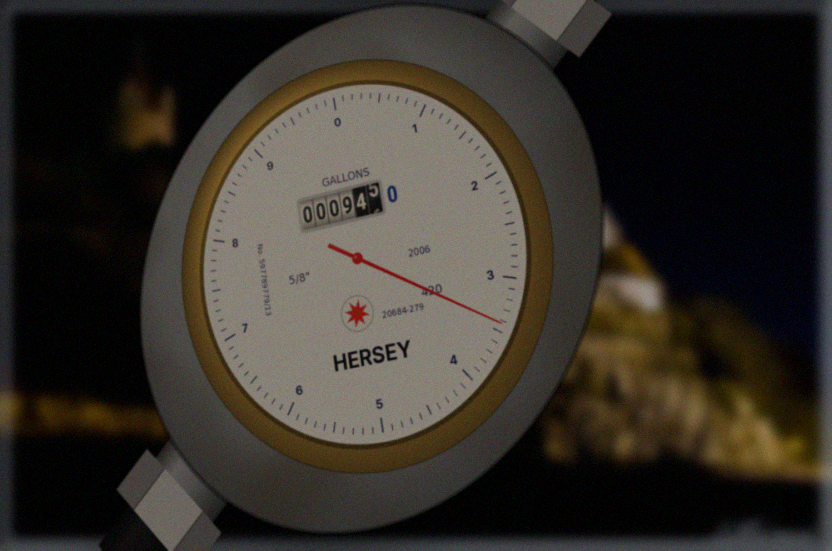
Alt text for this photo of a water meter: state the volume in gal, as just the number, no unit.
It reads 9453.4
